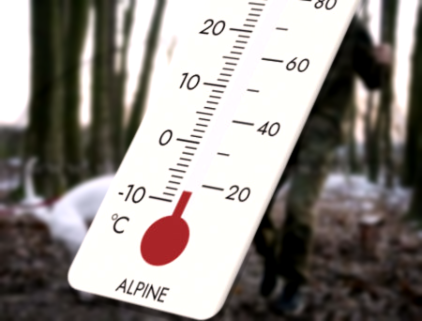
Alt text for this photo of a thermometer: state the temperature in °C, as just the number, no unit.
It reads -8
